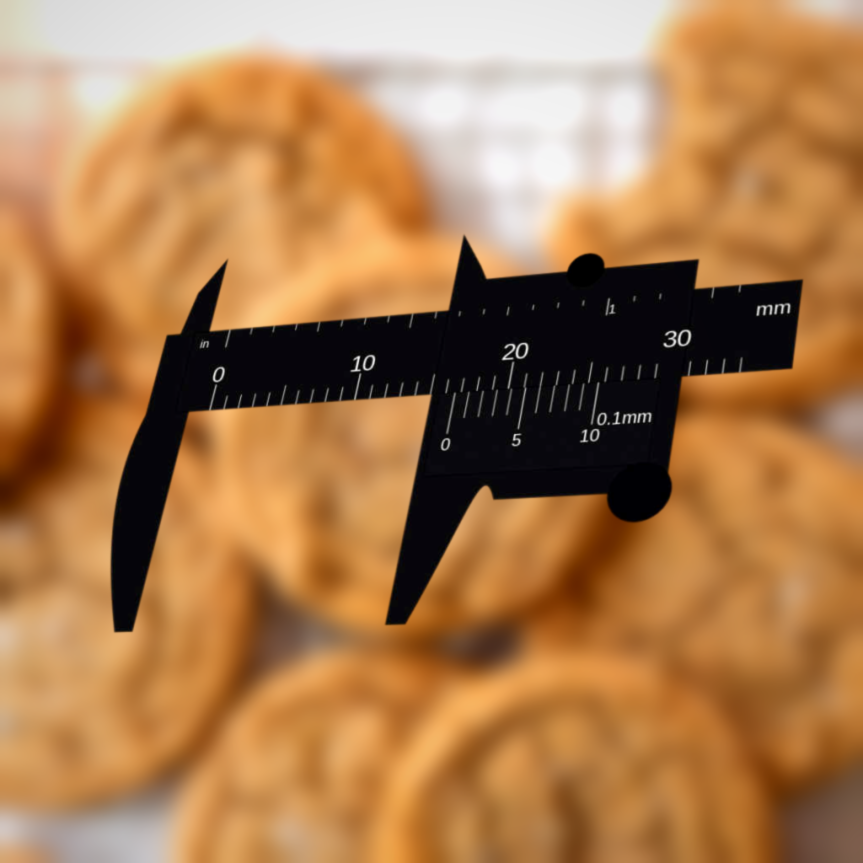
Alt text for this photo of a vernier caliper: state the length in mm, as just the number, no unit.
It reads 16.6
